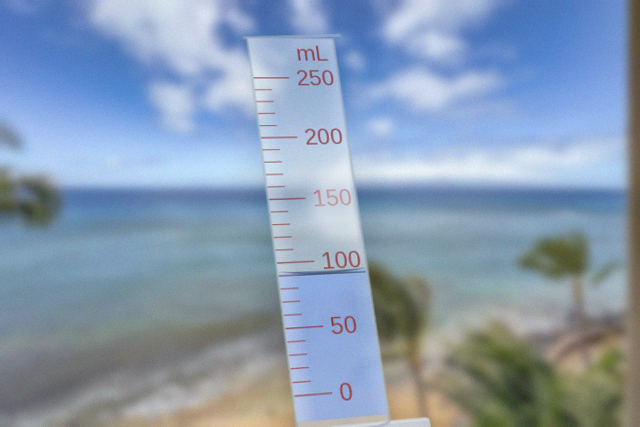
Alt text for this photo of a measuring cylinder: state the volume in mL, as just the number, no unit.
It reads 90
